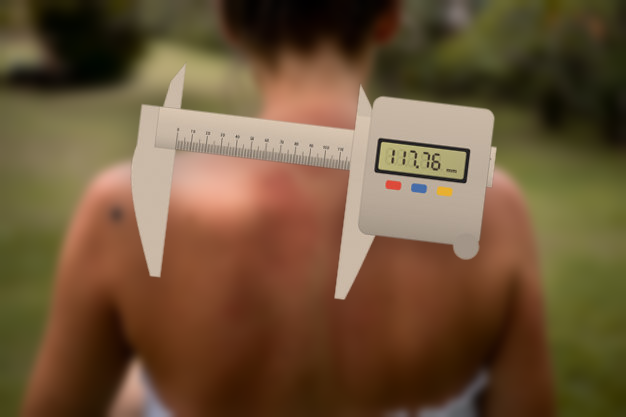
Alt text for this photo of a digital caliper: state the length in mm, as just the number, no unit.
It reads 117.76
